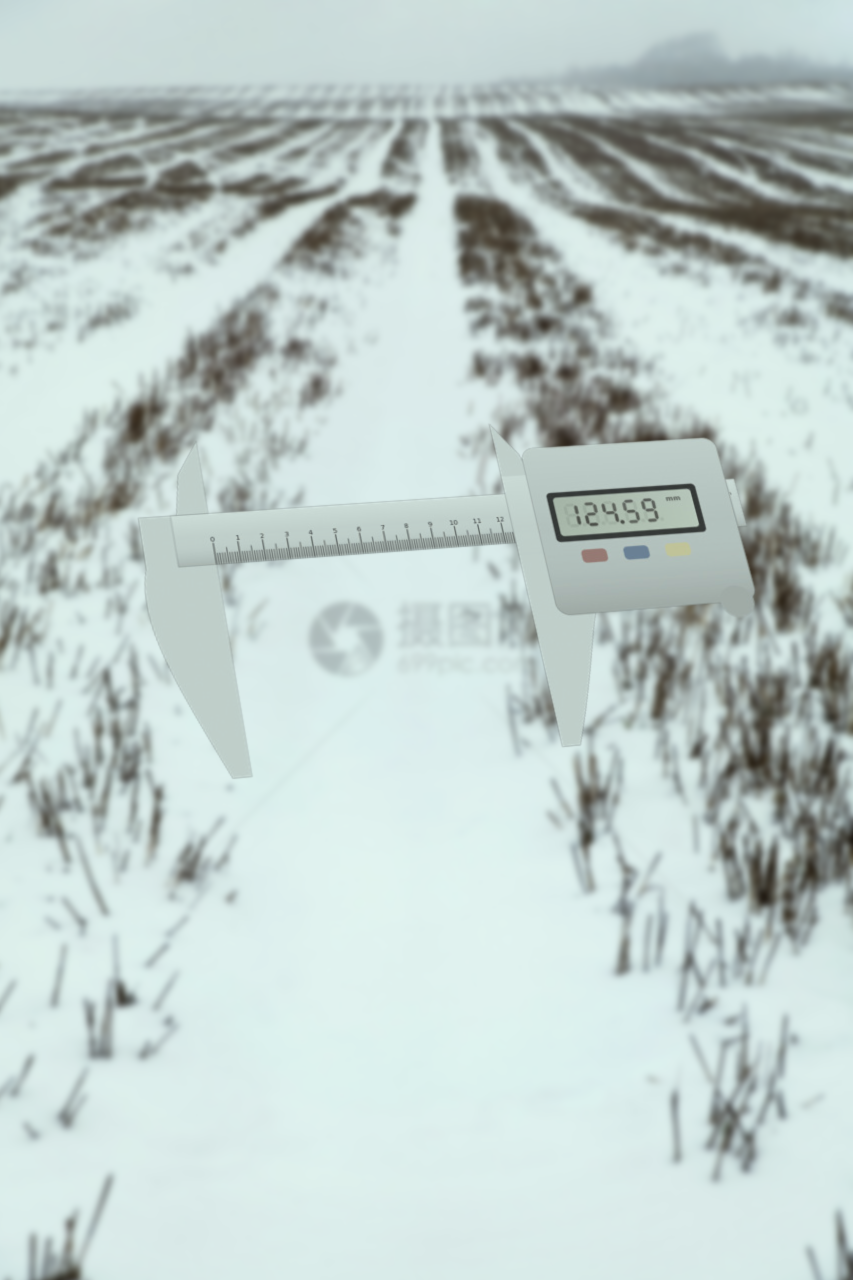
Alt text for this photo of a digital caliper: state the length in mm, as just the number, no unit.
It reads 124.59
